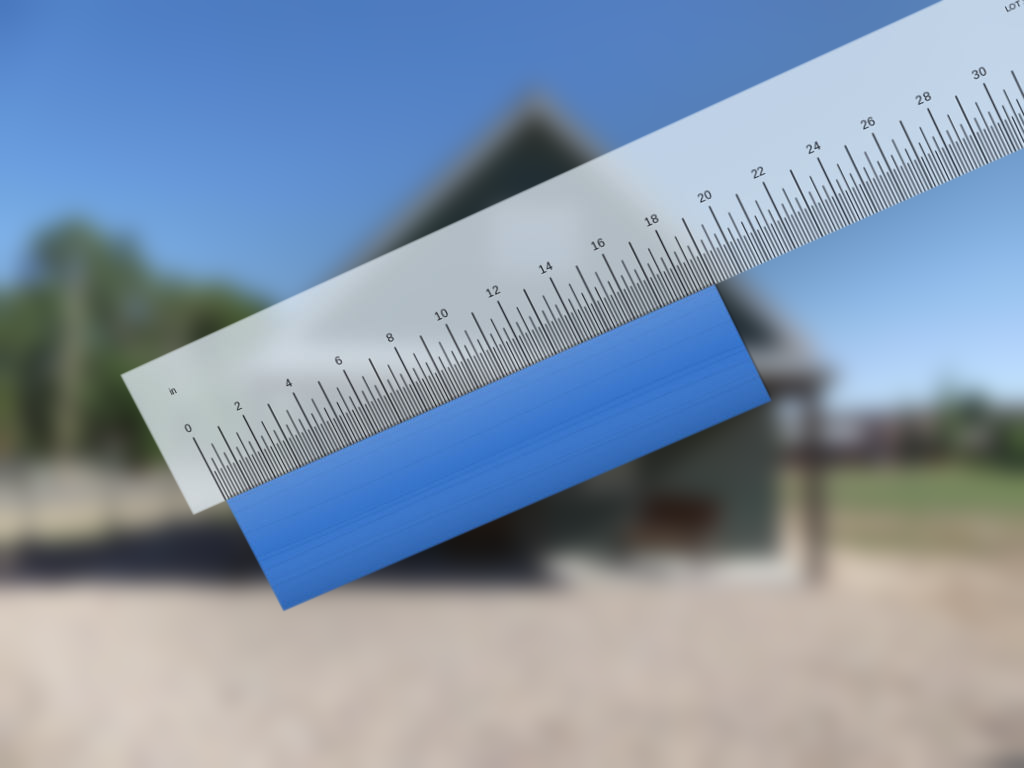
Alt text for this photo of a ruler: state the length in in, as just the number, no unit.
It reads 19
